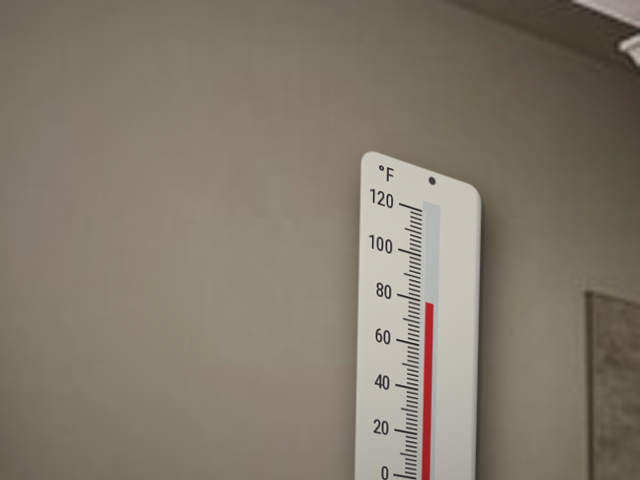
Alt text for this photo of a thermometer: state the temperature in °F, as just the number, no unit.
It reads 80
